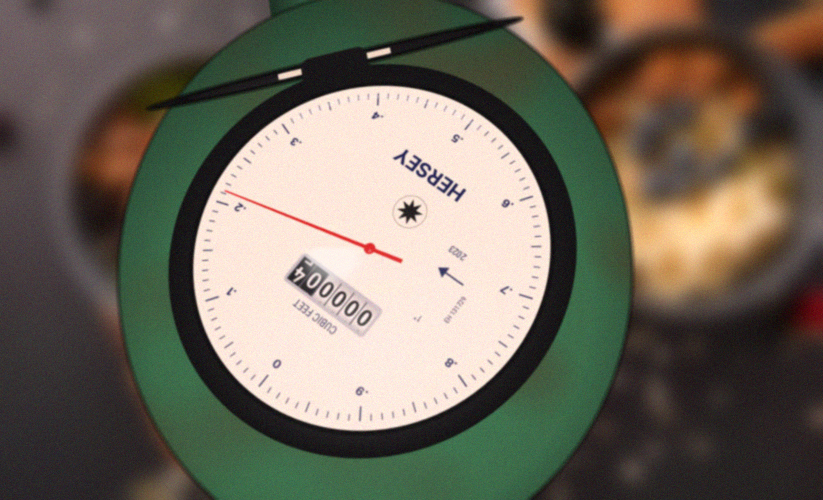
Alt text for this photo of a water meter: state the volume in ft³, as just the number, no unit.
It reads 4.21
